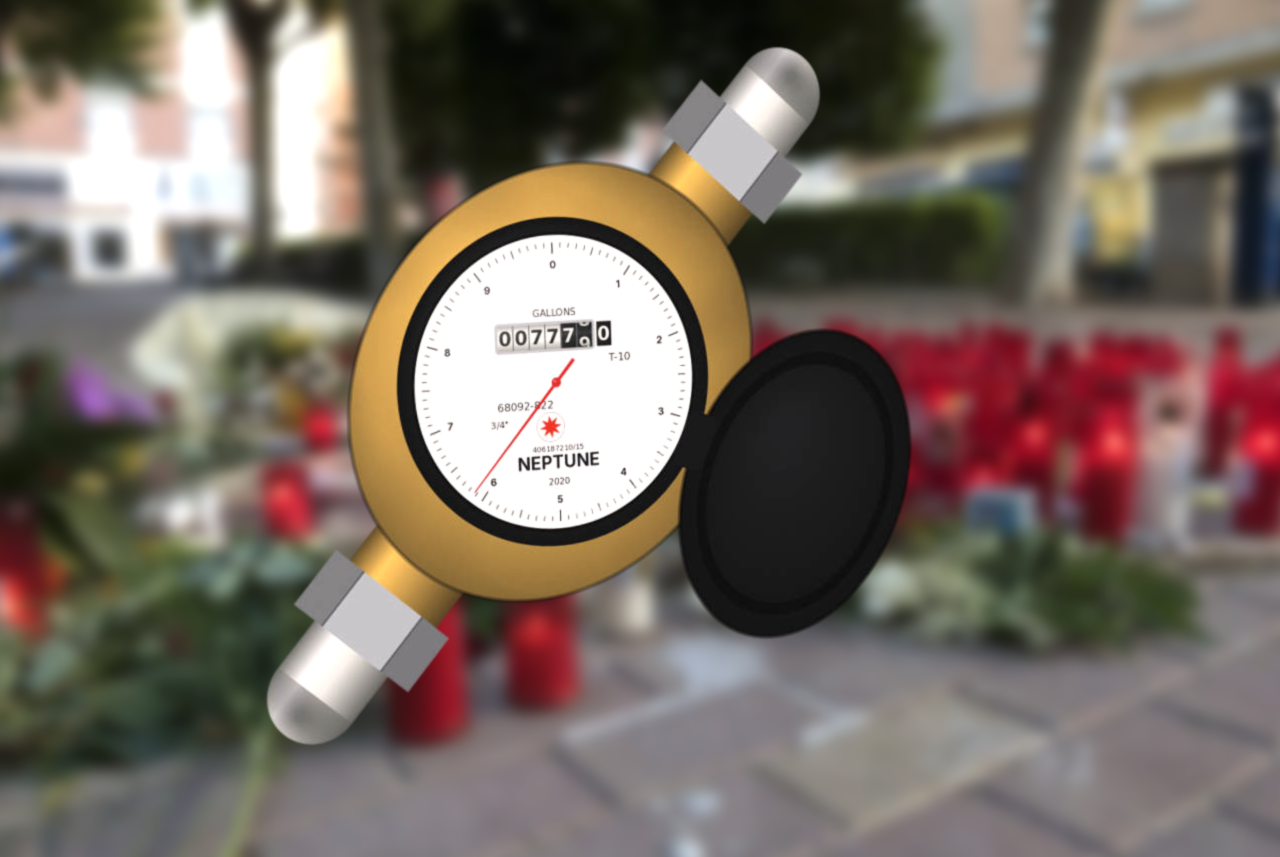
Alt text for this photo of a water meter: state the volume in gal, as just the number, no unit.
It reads 77786.1
